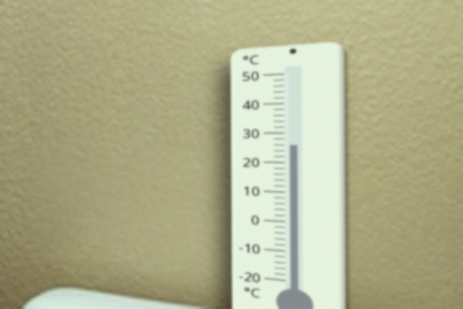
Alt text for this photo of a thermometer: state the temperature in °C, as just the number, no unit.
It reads 26
